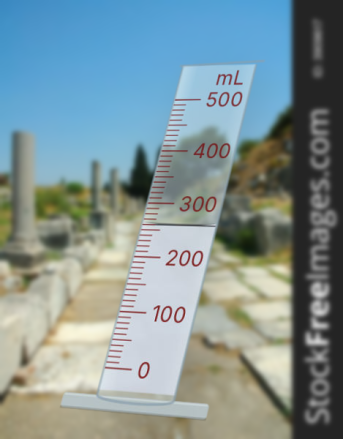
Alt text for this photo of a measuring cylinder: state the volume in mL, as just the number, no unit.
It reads 260
